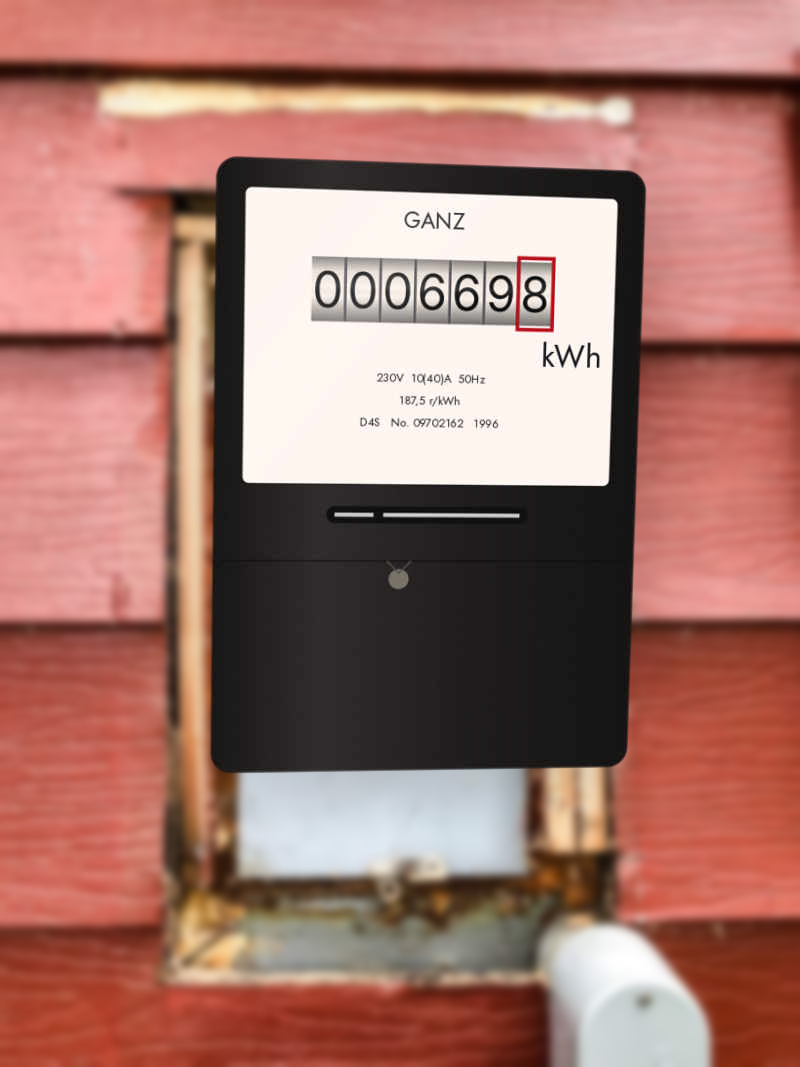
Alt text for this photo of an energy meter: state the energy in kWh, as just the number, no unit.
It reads 669.8
